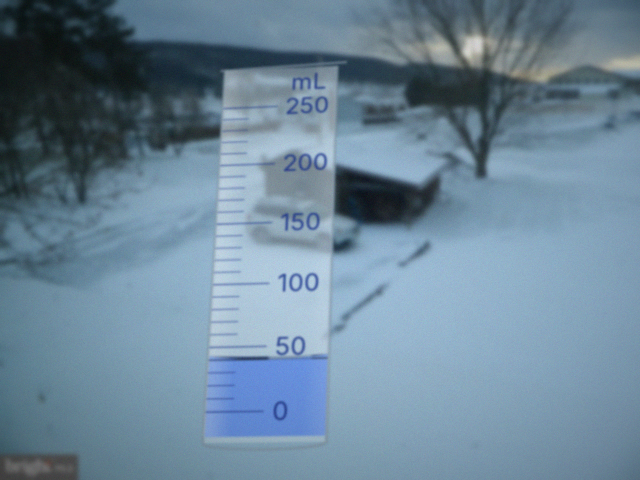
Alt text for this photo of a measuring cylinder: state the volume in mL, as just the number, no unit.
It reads 40
